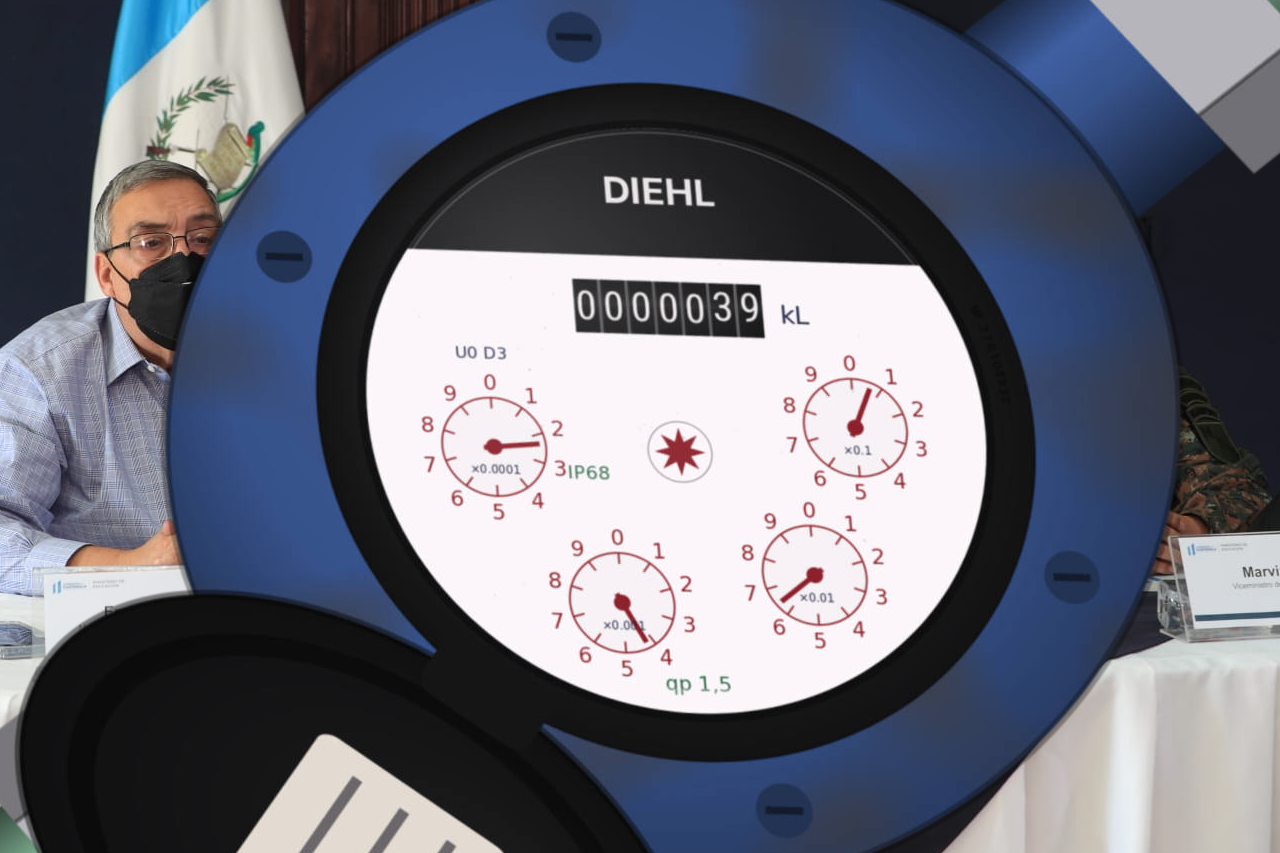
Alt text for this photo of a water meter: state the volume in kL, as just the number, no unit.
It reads 39.0642
